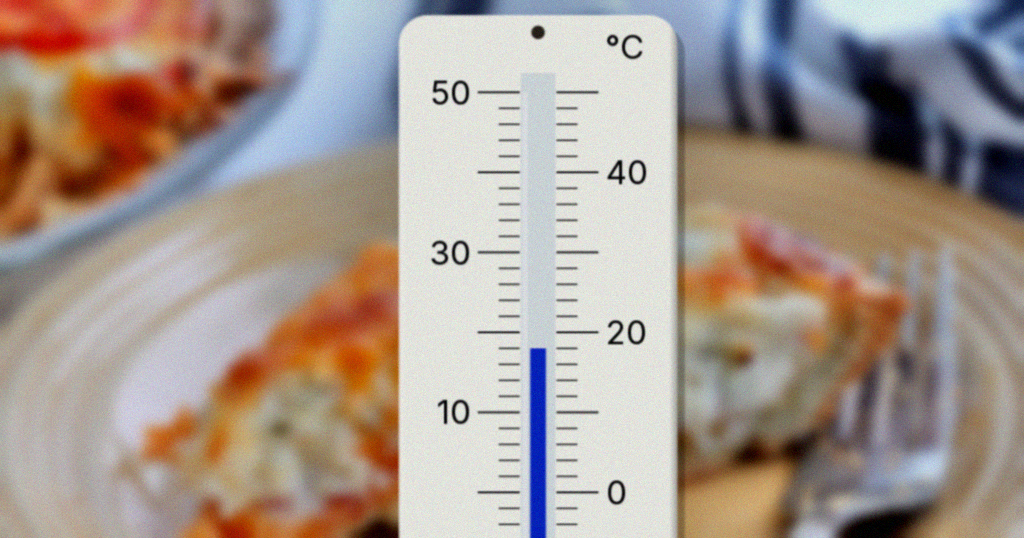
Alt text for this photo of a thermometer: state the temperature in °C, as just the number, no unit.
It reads 18
